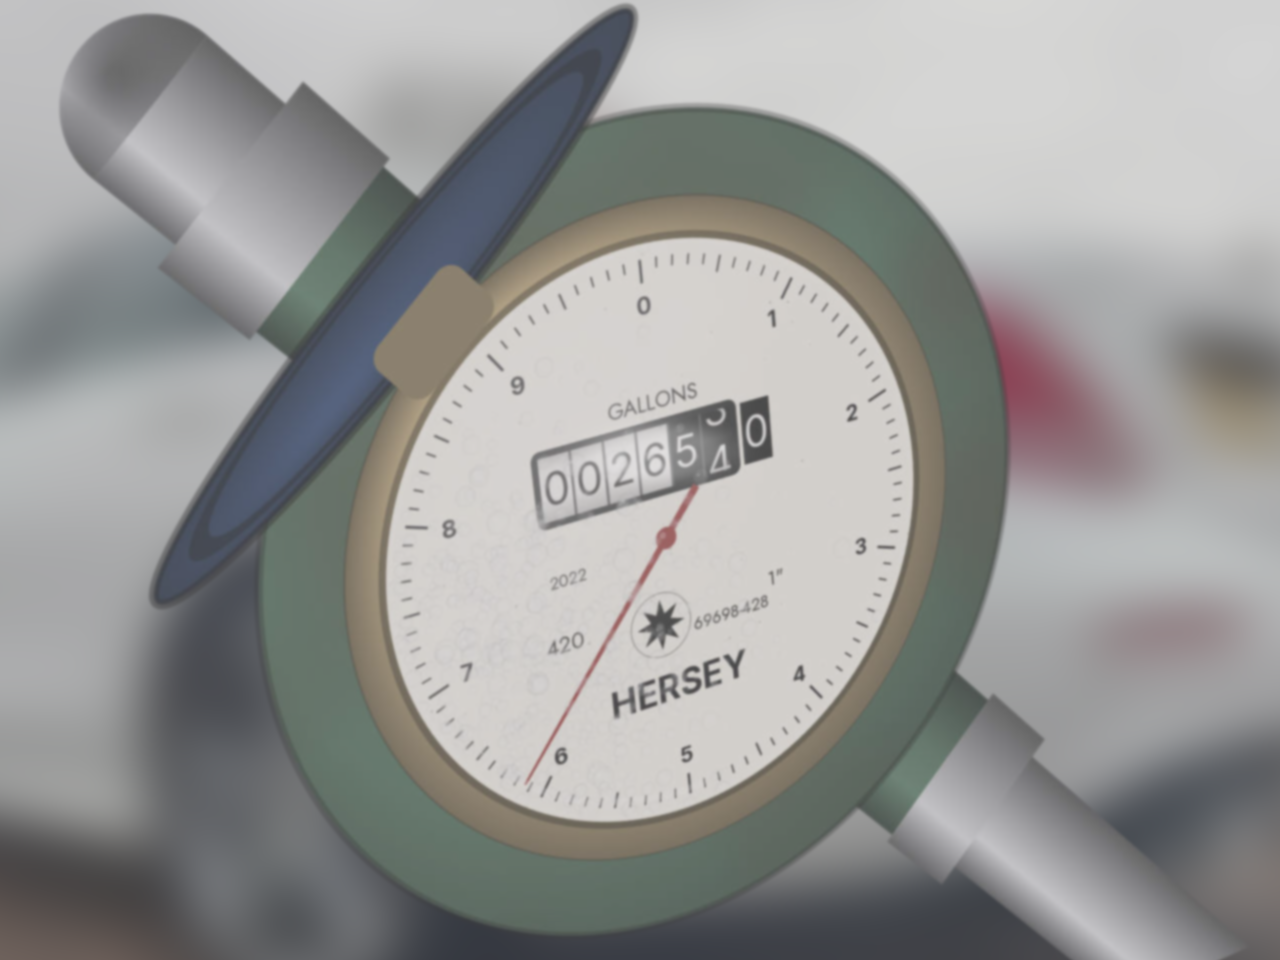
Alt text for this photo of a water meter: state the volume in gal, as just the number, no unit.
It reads 26536.1
